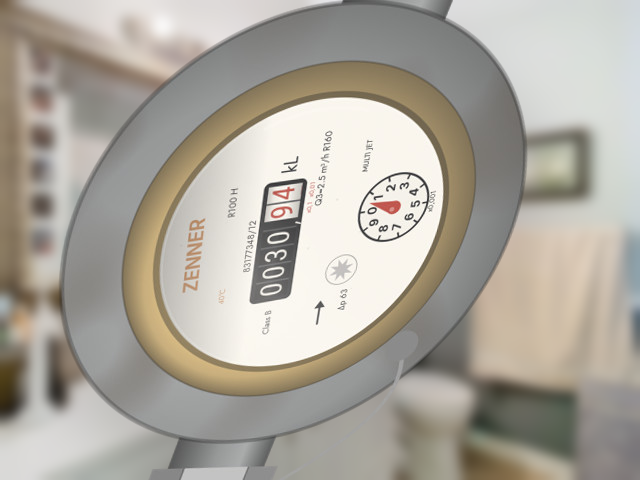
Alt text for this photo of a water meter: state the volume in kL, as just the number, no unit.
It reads 30.940
